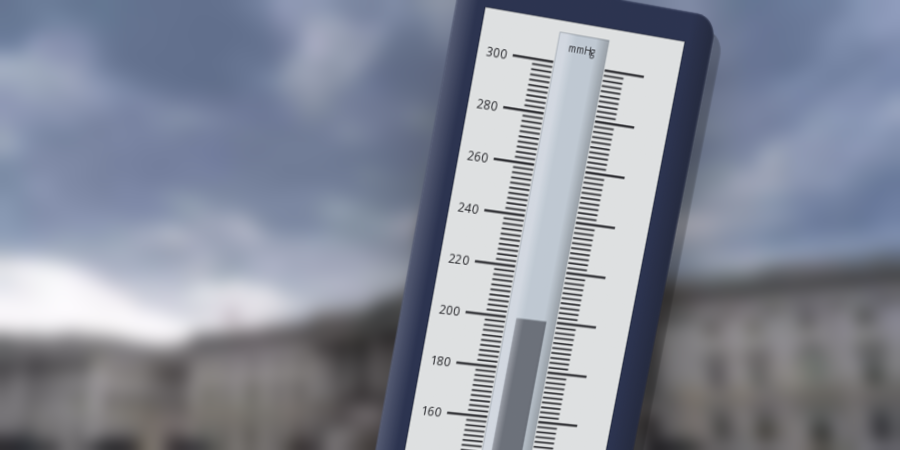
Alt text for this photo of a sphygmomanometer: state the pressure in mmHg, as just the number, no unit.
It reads 200
